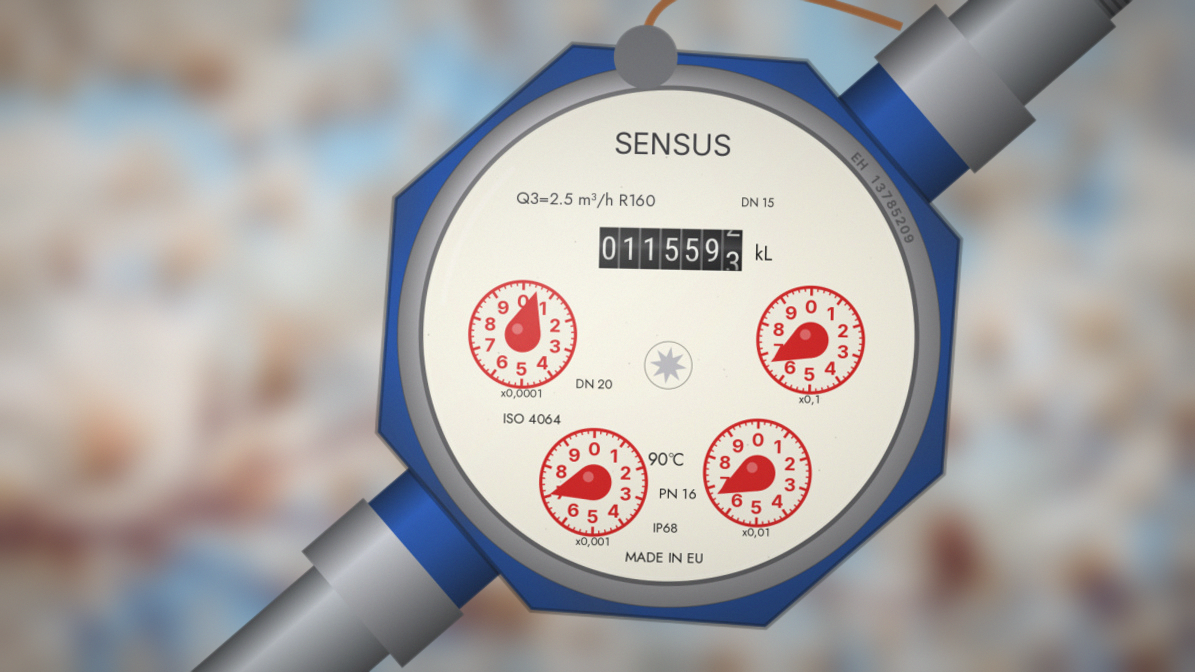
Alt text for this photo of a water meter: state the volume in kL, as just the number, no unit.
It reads 115592.6670
